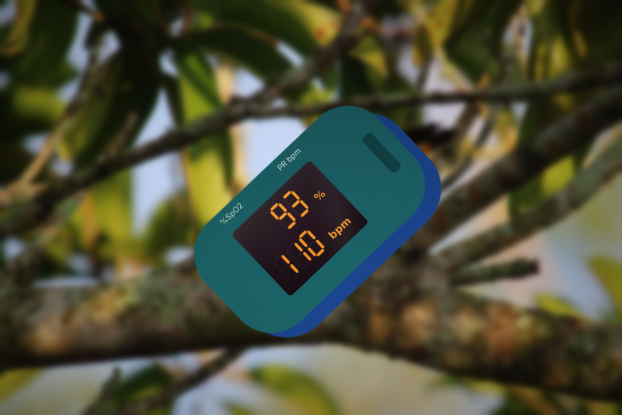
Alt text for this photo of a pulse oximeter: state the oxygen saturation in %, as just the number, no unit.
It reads 93
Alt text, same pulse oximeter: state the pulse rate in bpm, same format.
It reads 110
